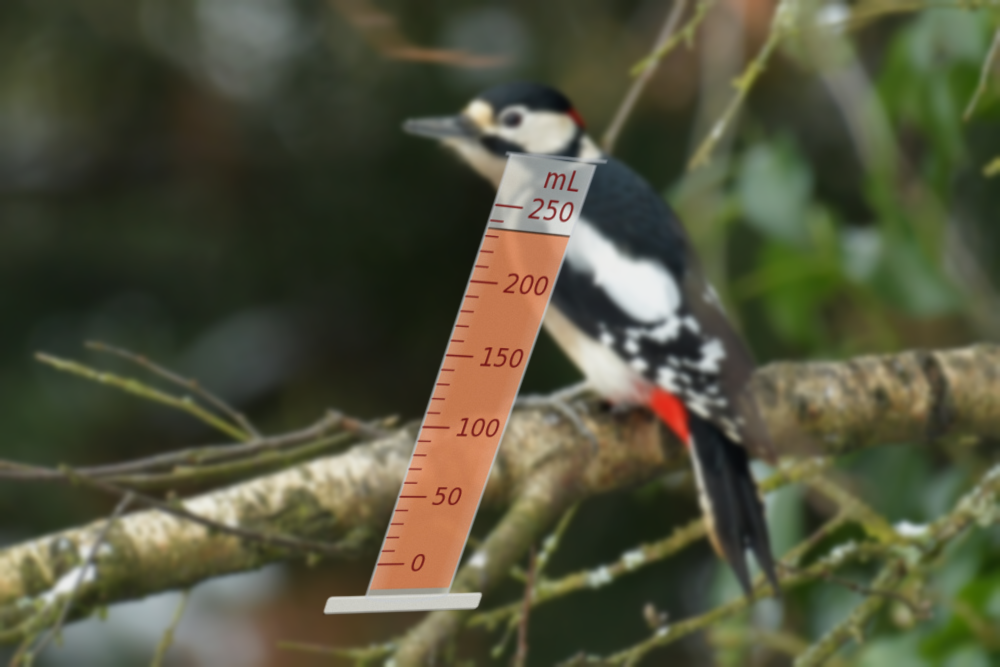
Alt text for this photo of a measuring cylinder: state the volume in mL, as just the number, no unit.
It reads 235
